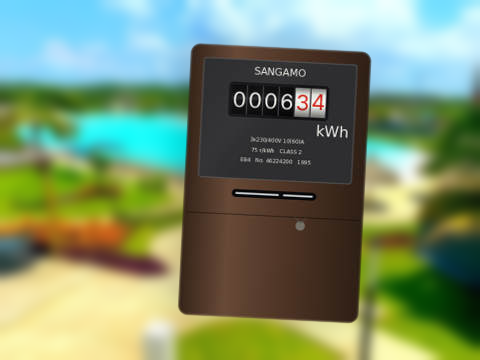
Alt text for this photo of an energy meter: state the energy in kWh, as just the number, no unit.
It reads 6.34
